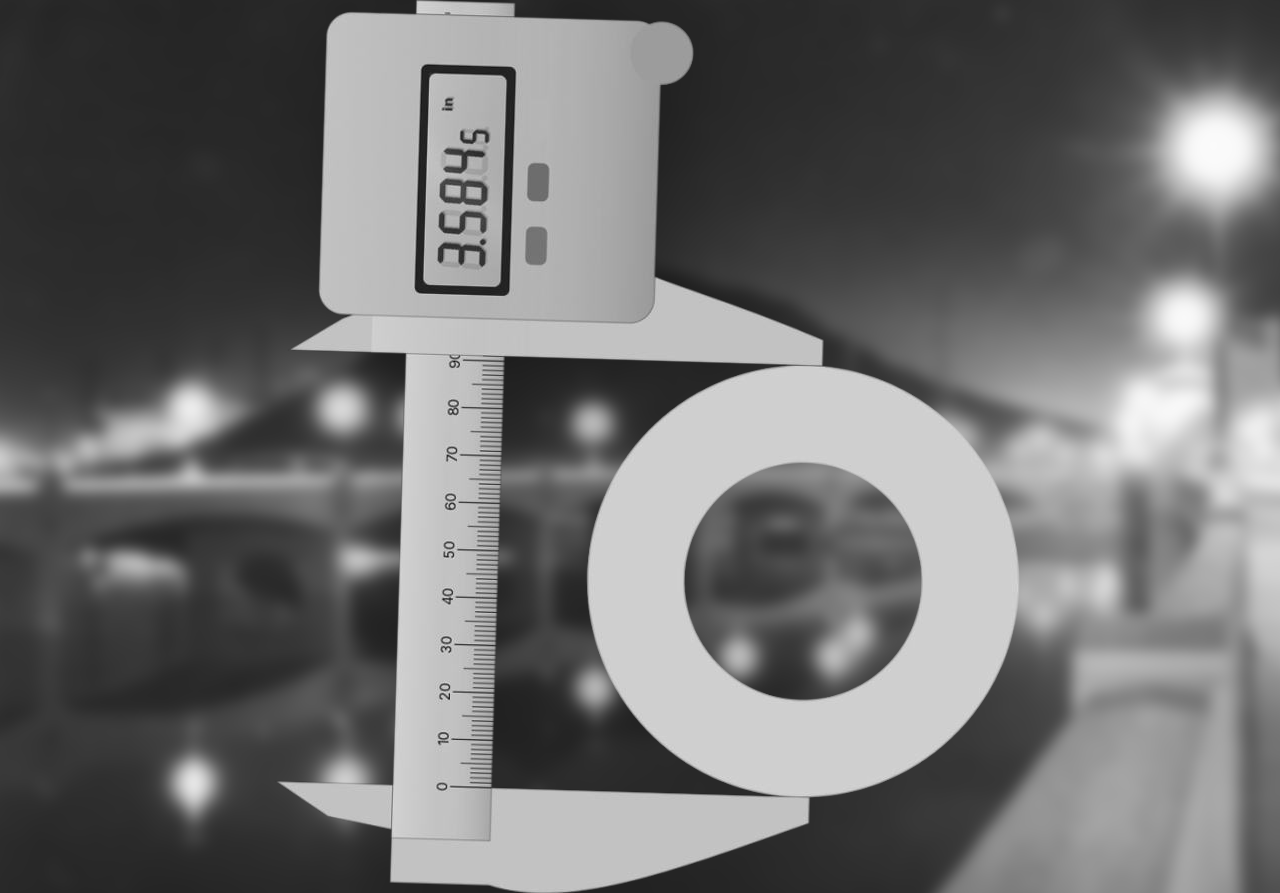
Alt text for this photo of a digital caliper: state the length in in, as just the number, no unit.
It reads 3.5845
